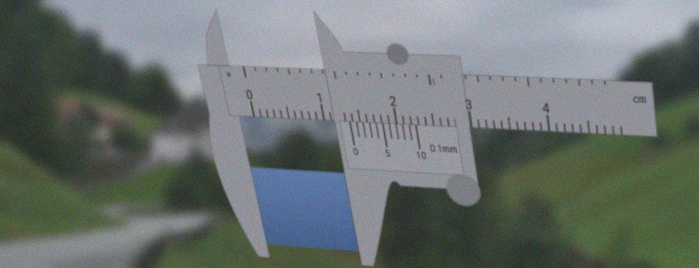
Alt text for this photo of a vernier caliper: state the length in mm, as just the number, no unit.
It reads 13.6
